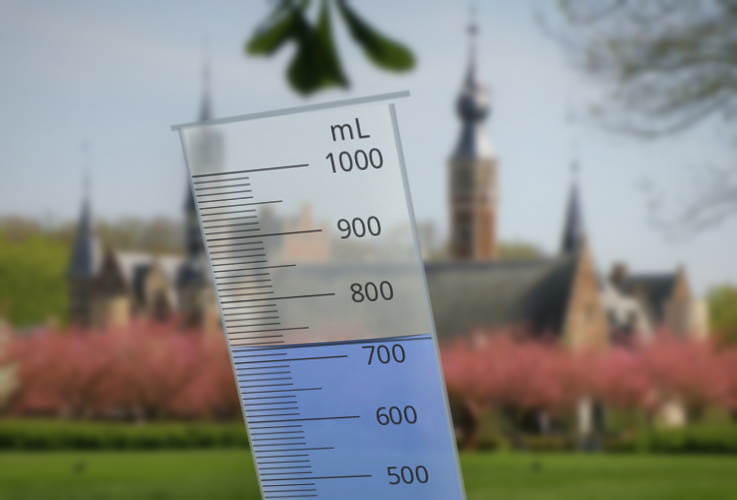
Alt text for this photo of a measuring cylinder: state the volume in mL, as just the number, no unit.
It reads 720
